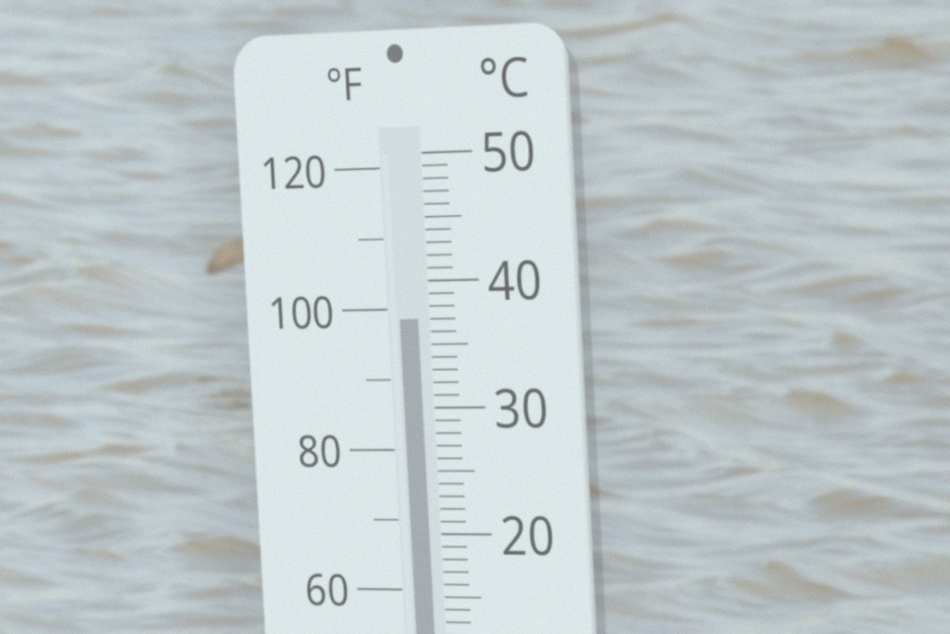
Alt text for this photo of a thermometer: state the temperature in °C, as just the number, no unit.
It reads 37
